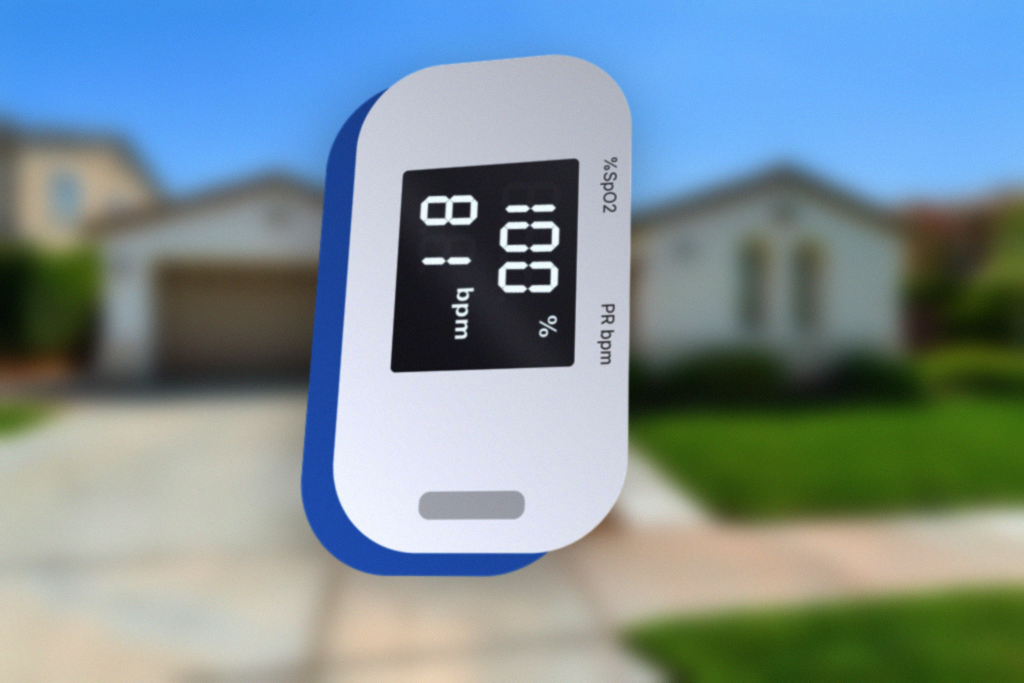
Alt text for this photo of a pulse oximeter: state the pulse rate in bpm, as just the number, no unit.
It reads 81
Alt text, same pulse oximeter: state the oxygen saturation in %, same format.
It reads 100
